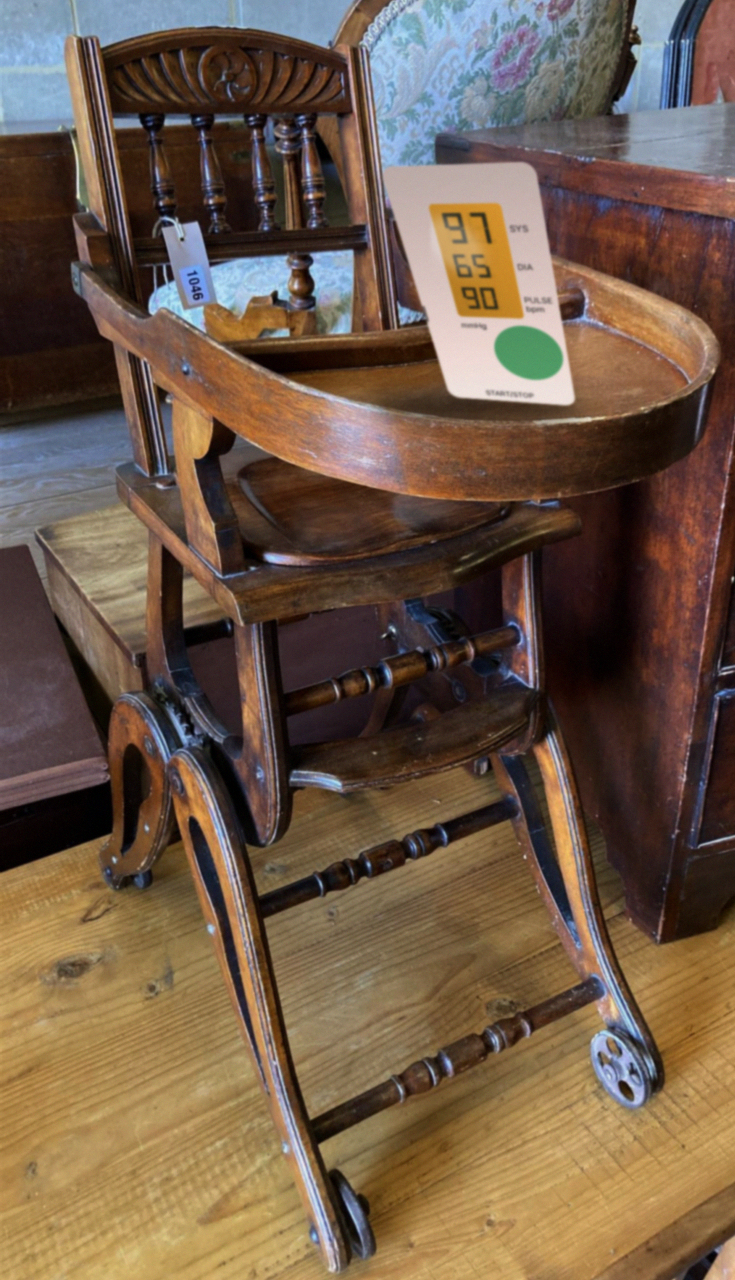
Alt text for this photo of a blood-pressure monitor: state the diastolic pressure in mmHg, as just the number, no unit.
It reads 65
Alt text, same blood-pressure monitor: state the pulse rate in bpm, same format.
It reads 90
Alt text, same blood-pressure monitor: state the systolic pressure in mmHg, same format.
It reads 97
